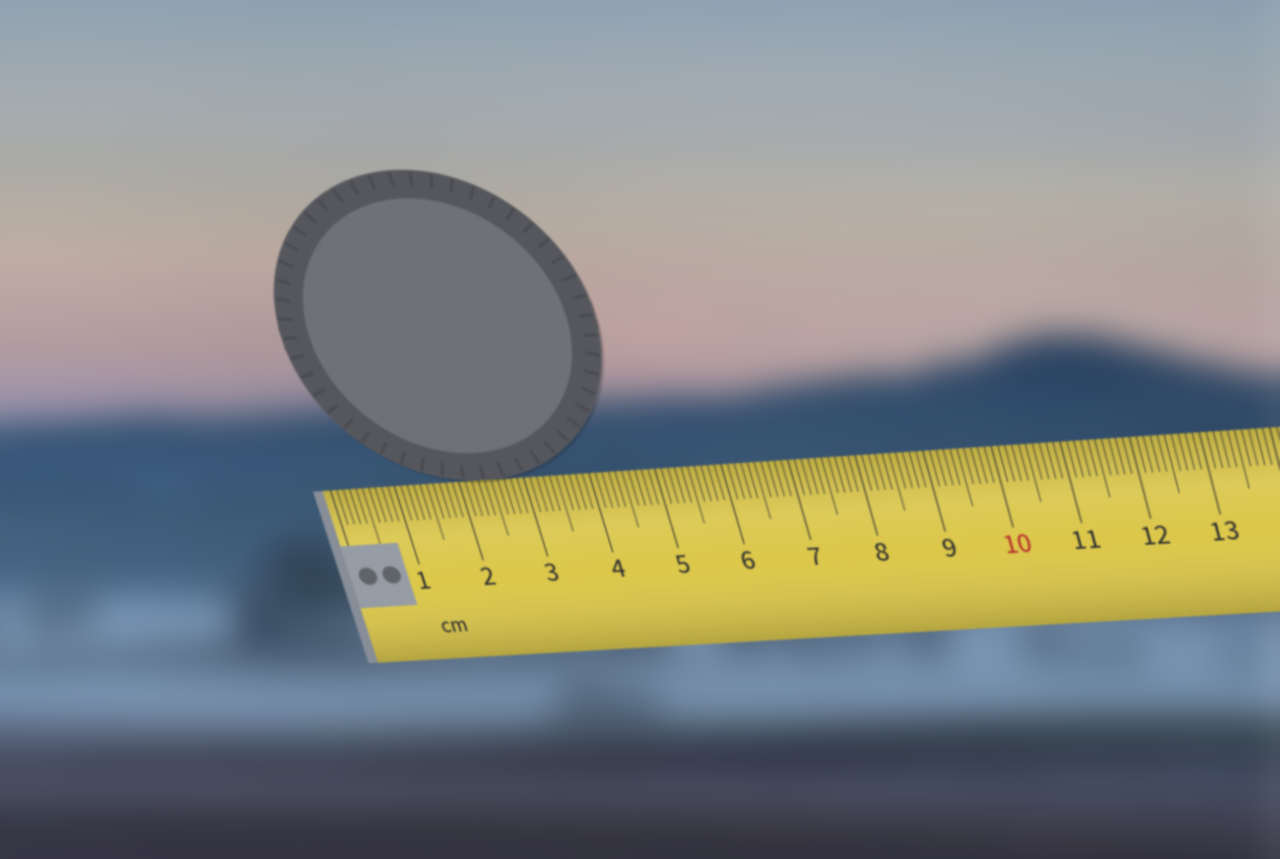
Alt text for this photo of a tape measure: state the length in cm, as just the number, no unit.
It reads 4.8
